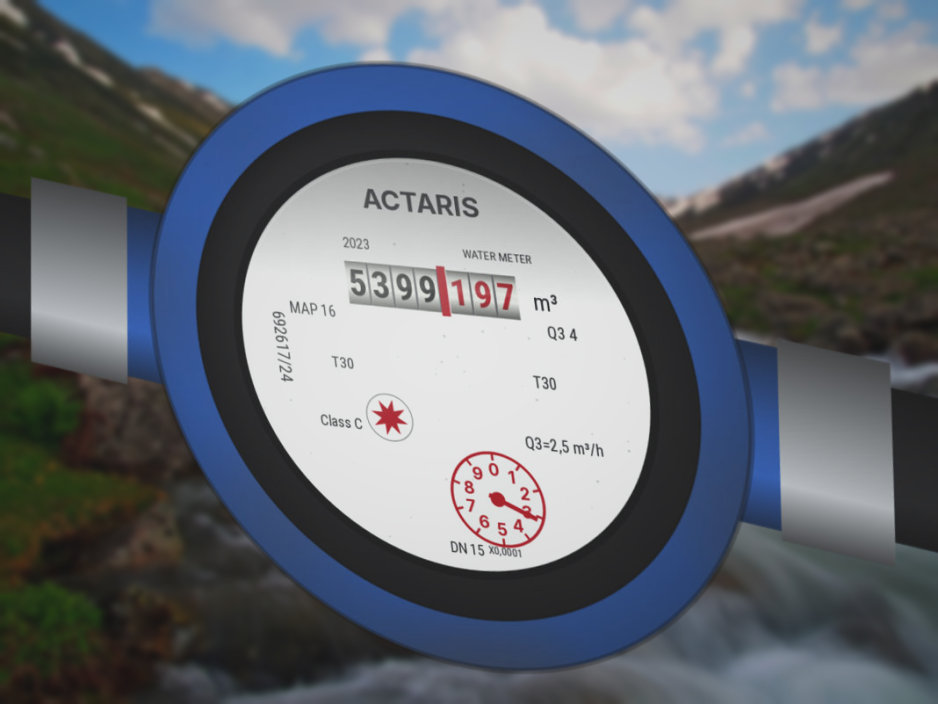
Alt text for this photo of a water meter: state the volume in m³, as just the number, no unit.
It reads 5399.1973
